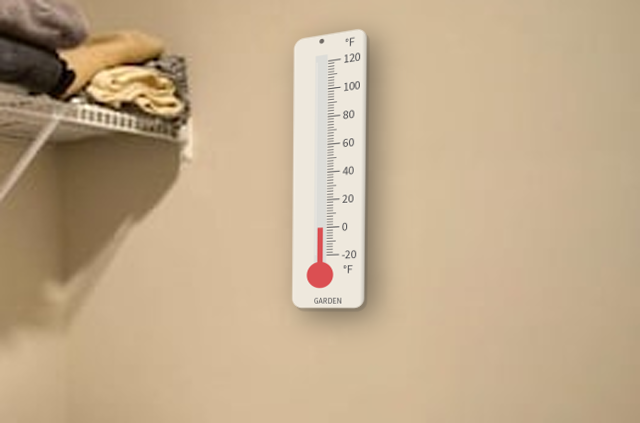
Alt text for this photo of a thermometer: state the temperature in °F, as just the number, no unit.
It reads 0
